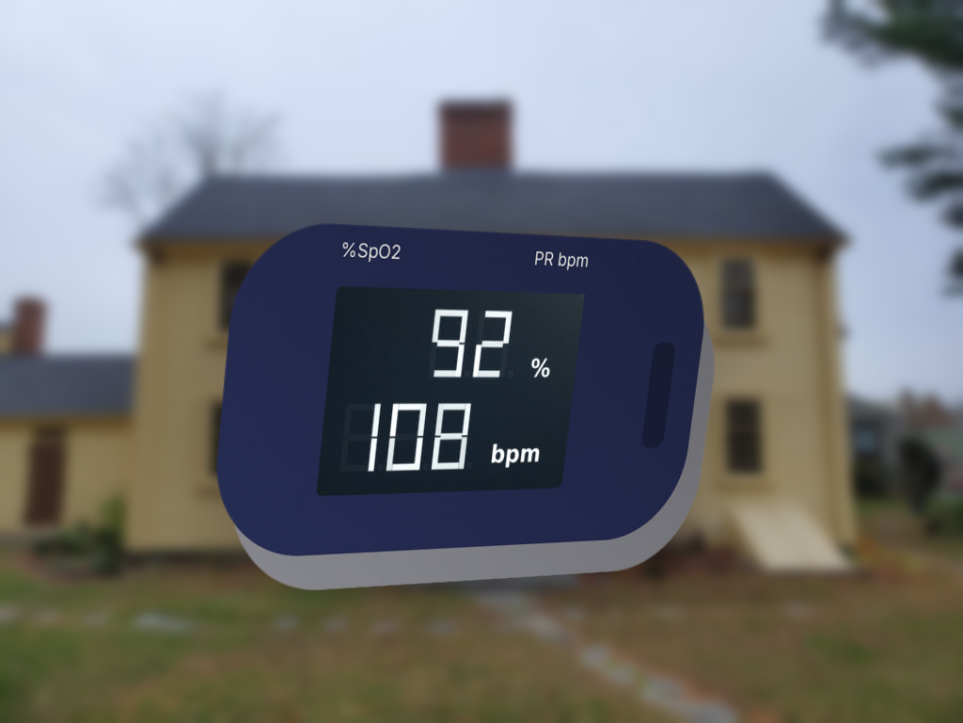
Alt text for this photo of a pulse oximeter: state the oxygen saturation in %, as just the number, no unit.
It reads 92
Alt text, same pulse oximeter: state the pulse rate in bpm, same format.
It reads 108
